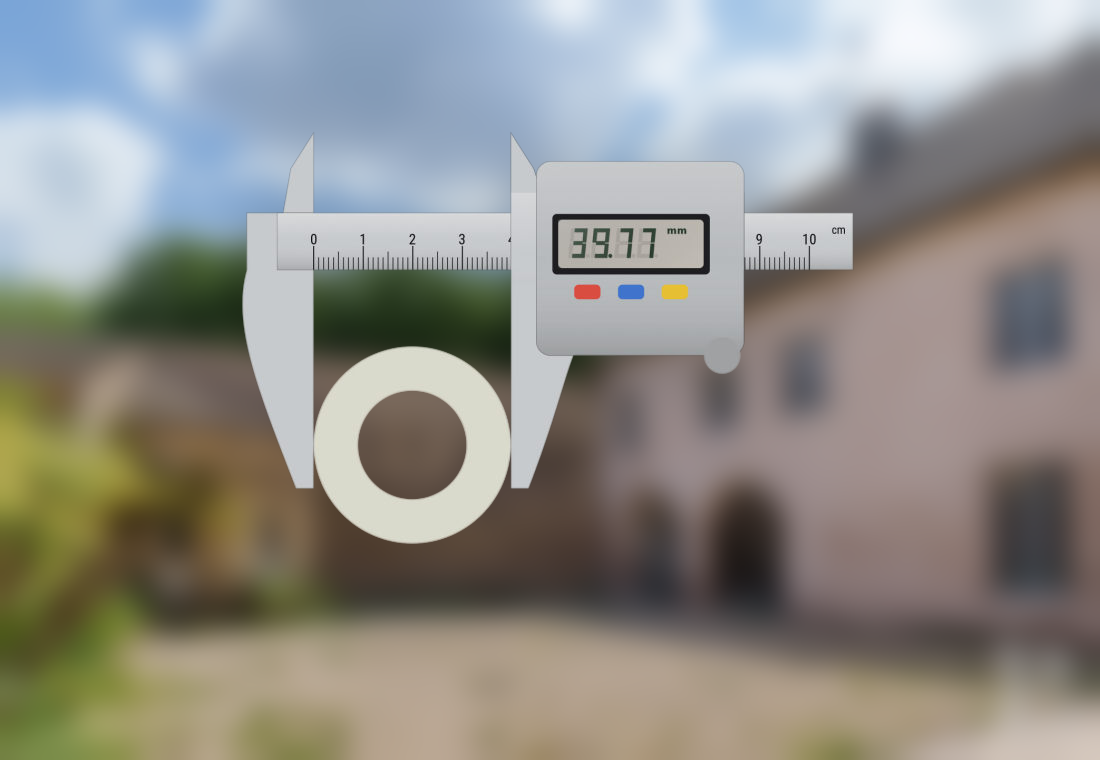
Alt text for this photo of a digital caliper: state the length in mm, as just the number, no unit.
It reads 39.77
